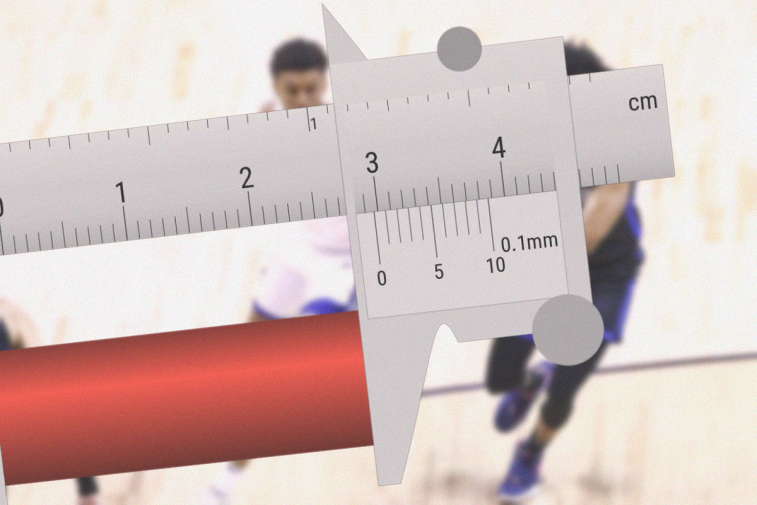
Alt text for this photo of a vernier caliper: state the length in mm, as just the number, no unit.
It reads 29.7
